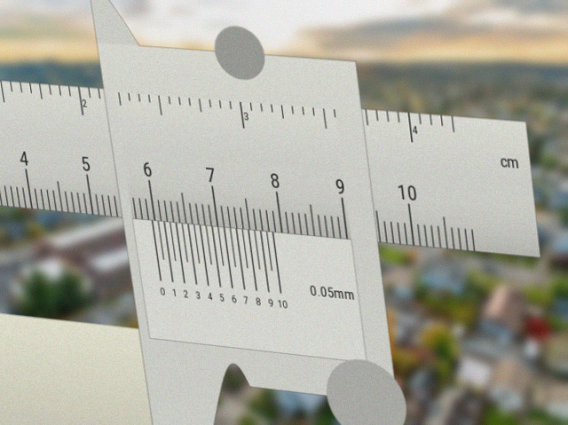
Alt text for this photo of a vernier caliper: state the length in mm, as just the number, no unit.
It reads 59.6
